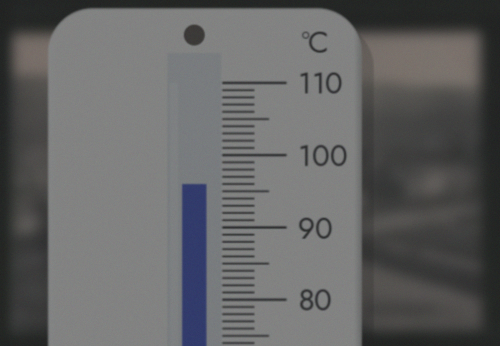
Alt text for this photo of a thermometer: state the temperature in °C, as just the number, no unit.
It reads 96
